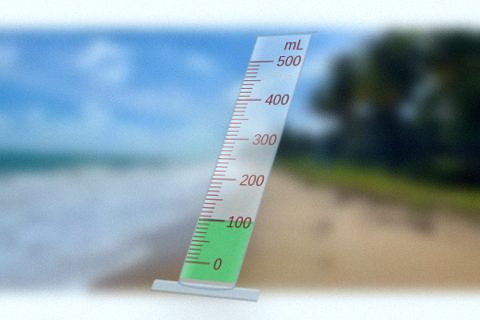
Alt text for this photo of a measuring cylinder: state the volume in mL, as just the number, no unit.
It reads 100
